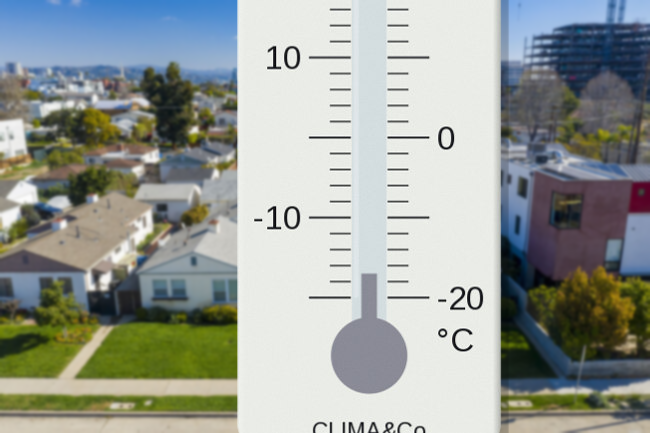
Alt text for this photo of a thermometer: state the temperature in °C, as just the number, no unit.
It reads -17
